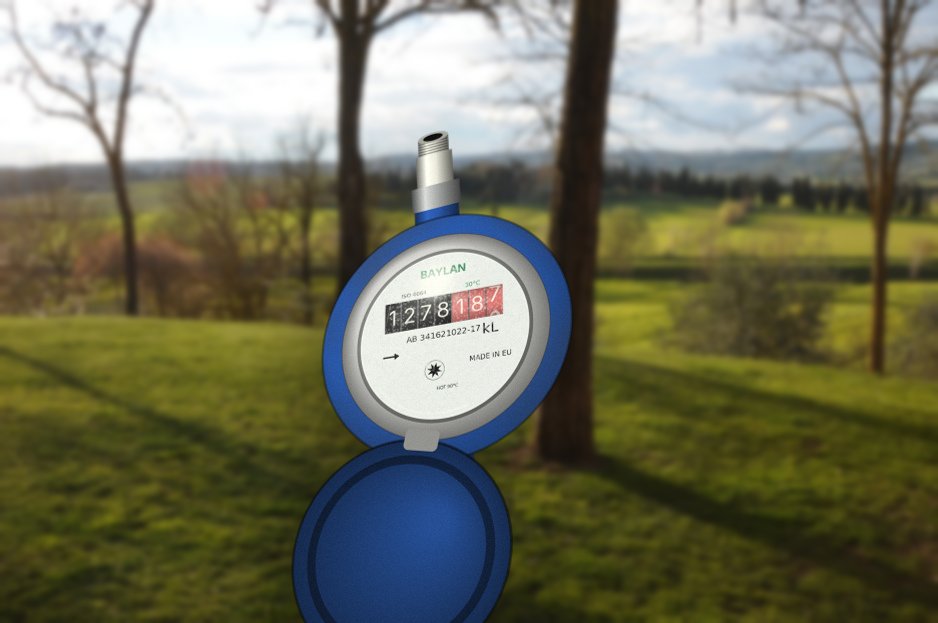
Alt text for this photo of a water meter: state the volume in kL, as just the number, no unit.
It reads 1278.187
